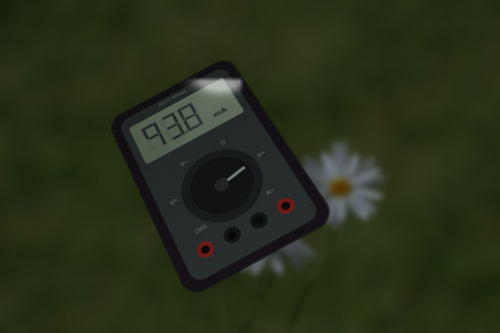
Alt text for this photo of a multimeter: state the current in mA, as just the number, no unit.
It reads 93.8
